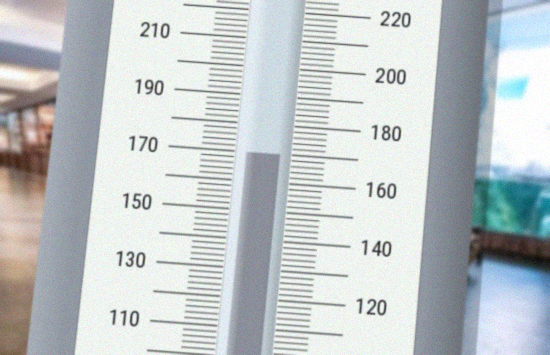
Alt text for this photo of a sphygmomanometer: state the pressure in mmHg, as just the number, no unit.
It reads 170
